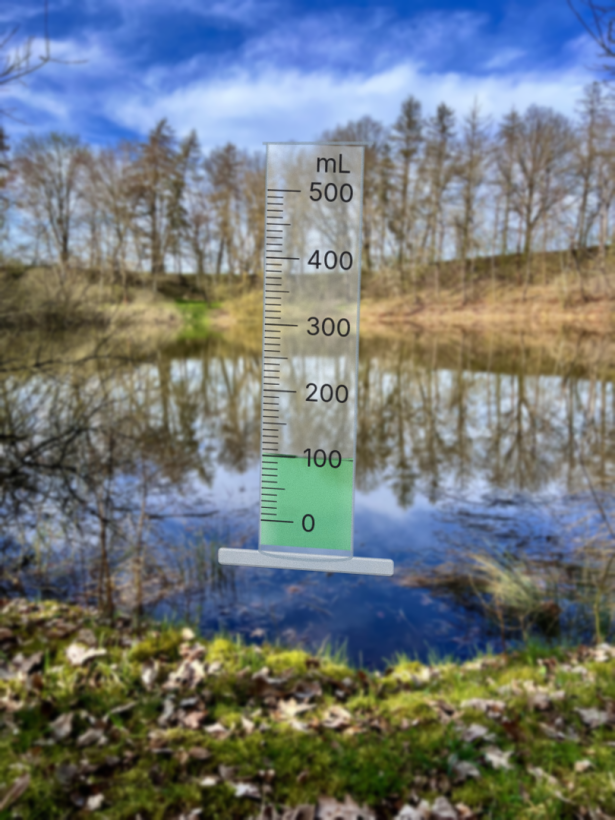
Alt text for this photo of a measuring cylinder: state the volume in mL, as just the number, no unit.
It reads 100
